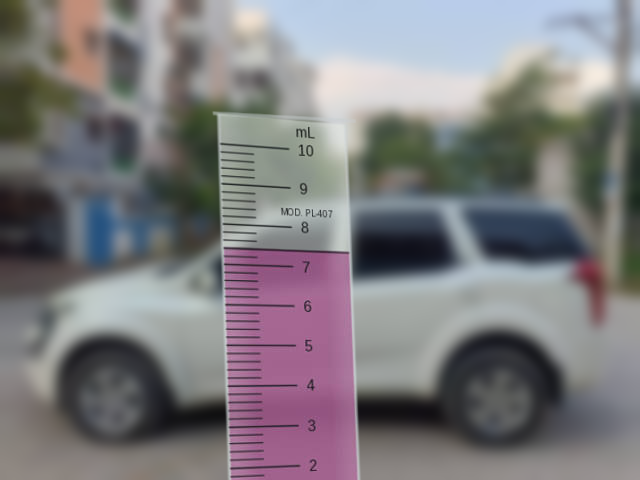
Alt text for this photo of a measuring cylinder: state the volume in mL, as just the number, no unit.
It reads 7.4
